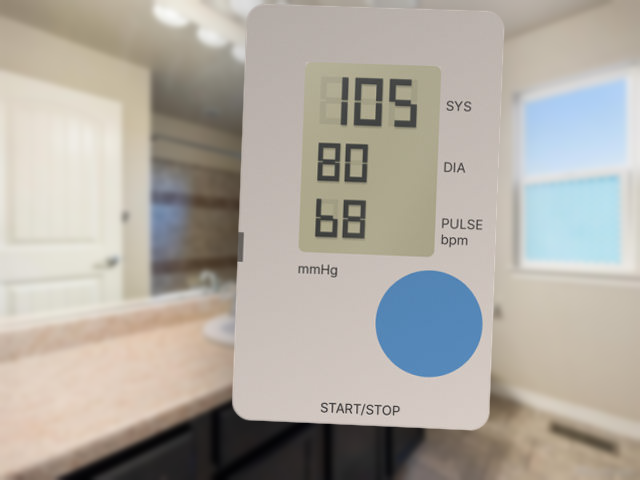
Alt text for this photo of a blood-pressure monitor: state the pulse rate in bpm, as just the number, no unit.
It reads 68
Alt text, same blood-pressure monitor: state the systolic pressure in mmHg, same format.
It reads 105
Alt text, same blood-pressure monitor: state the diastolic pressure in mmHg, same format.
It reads 80
